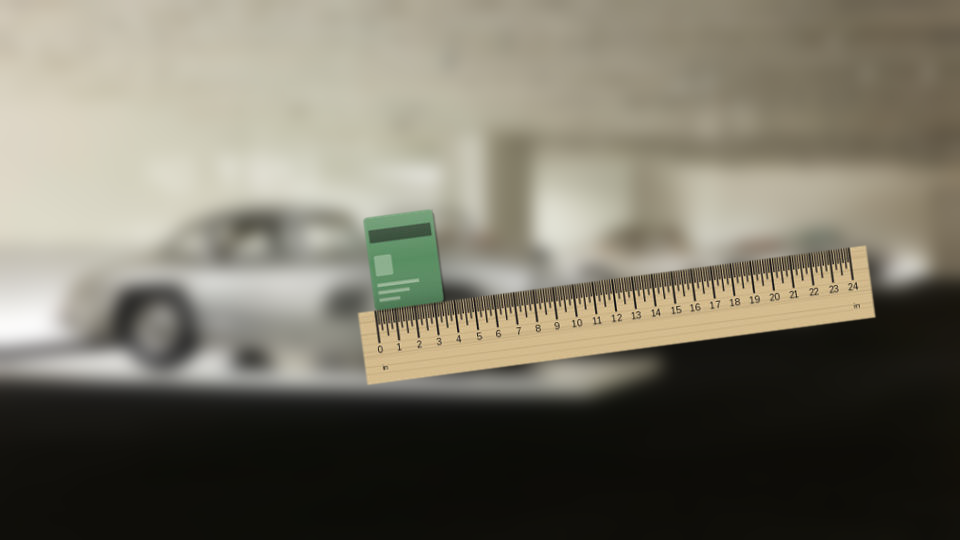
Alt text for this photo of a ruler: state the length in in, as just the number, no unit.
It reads 3.5
